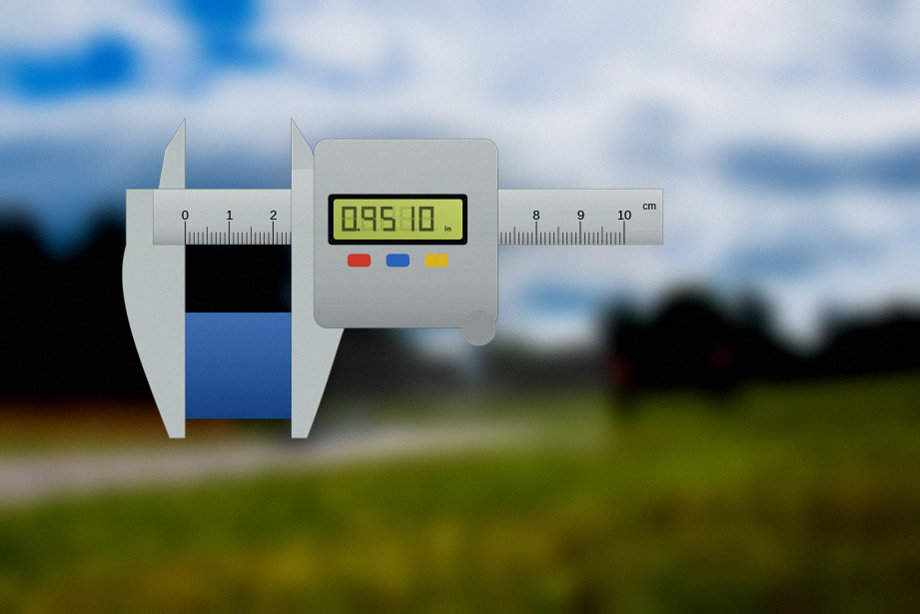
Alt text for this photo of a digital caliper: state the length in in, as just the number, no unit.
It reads 0.9510
